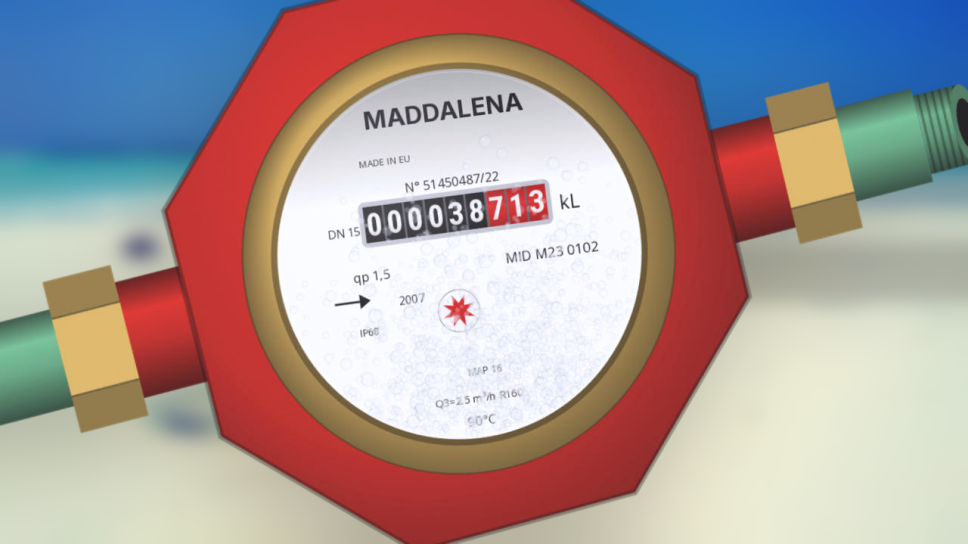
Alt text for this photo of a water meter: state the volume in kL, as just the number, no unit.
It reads 38.713
